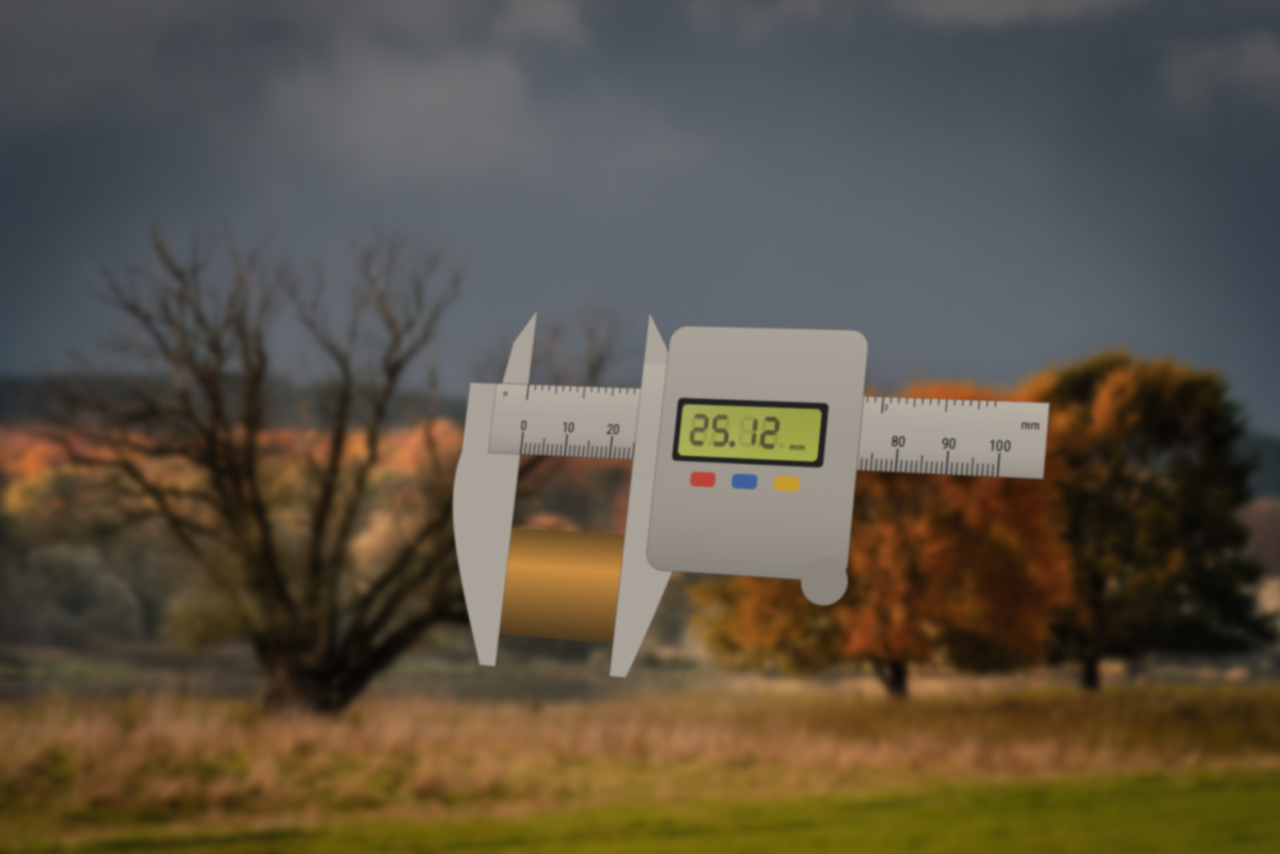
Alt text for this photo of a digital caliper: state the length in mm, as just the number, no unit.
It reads 25.12
